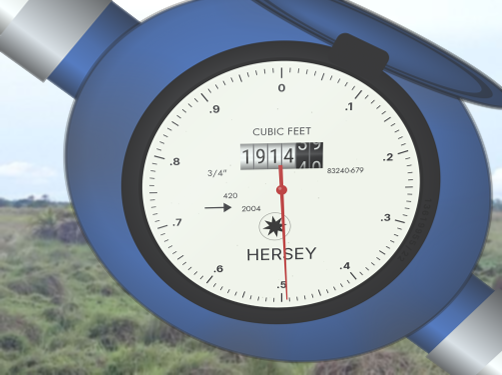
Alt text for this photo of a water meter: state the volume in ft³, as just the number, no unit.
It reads 191439.49
